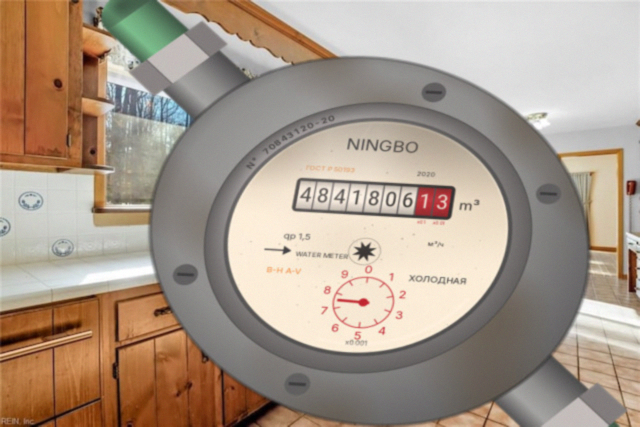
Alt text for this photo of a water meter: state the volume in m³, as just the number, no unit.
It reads 4841806.137
